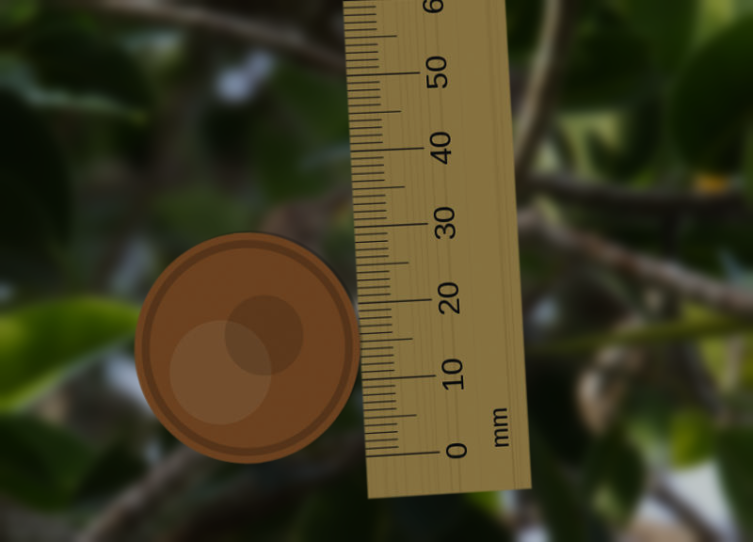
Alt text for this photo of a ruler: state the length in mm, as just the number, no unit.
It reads 30
